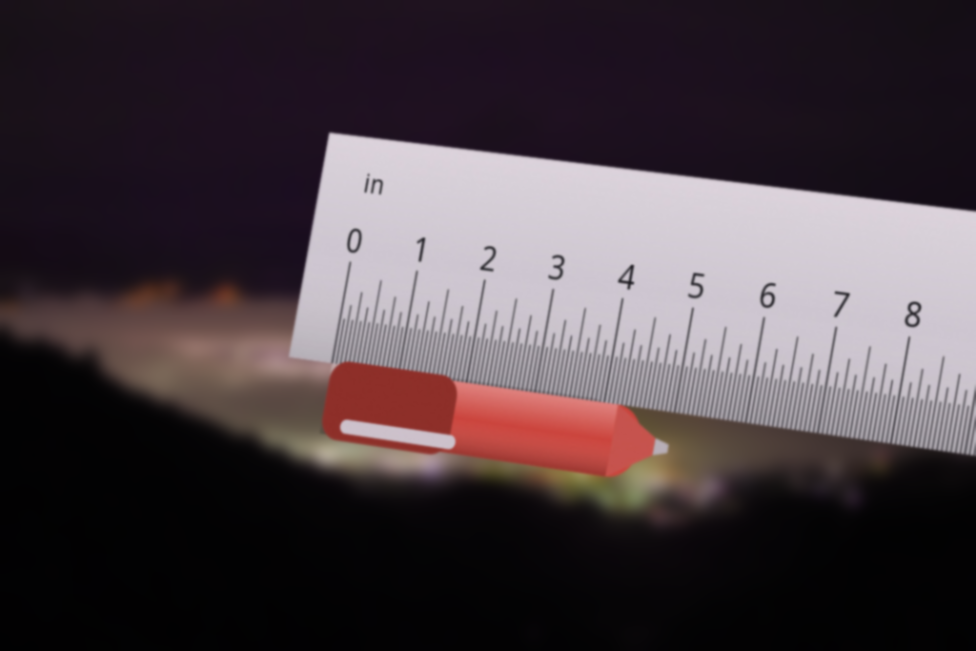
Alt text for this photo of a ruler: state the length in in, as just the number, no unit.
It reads 5
